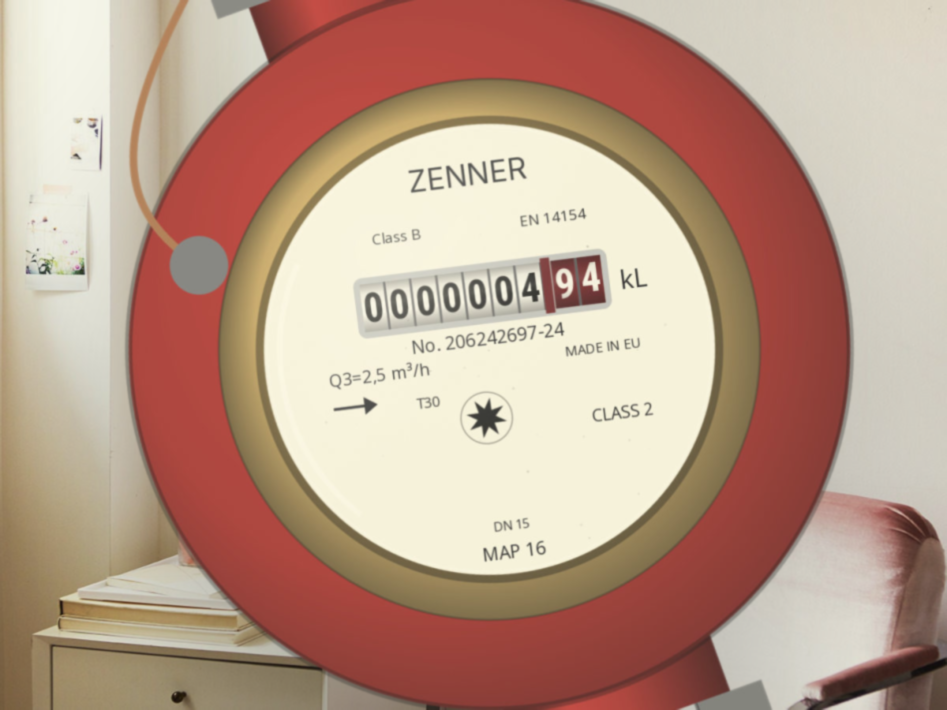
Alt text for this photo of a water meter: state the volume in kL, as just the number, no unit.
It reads 4.94
